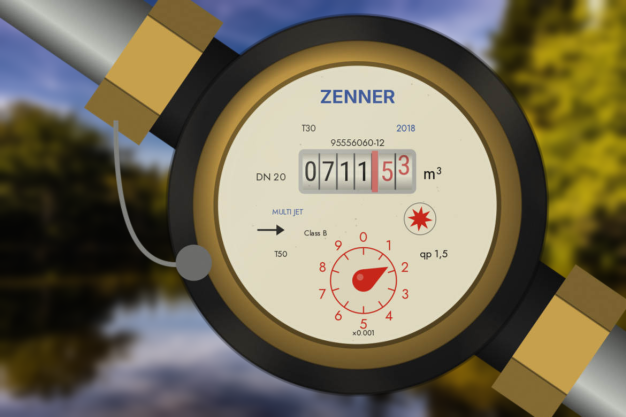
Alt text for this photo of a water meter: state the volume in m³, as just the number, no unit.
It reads 711.531
